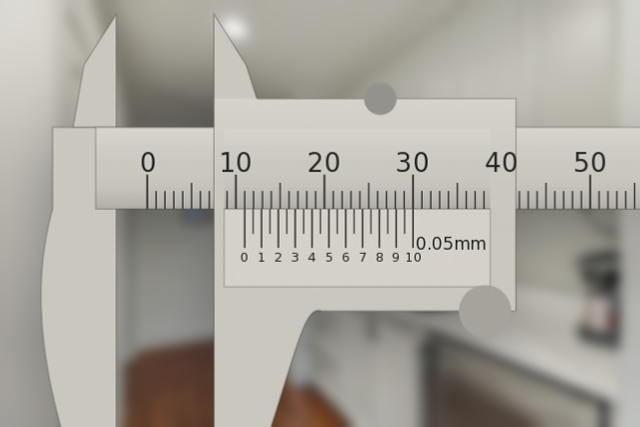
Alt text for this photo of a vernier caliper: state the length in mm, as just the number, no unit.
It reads 11.0
